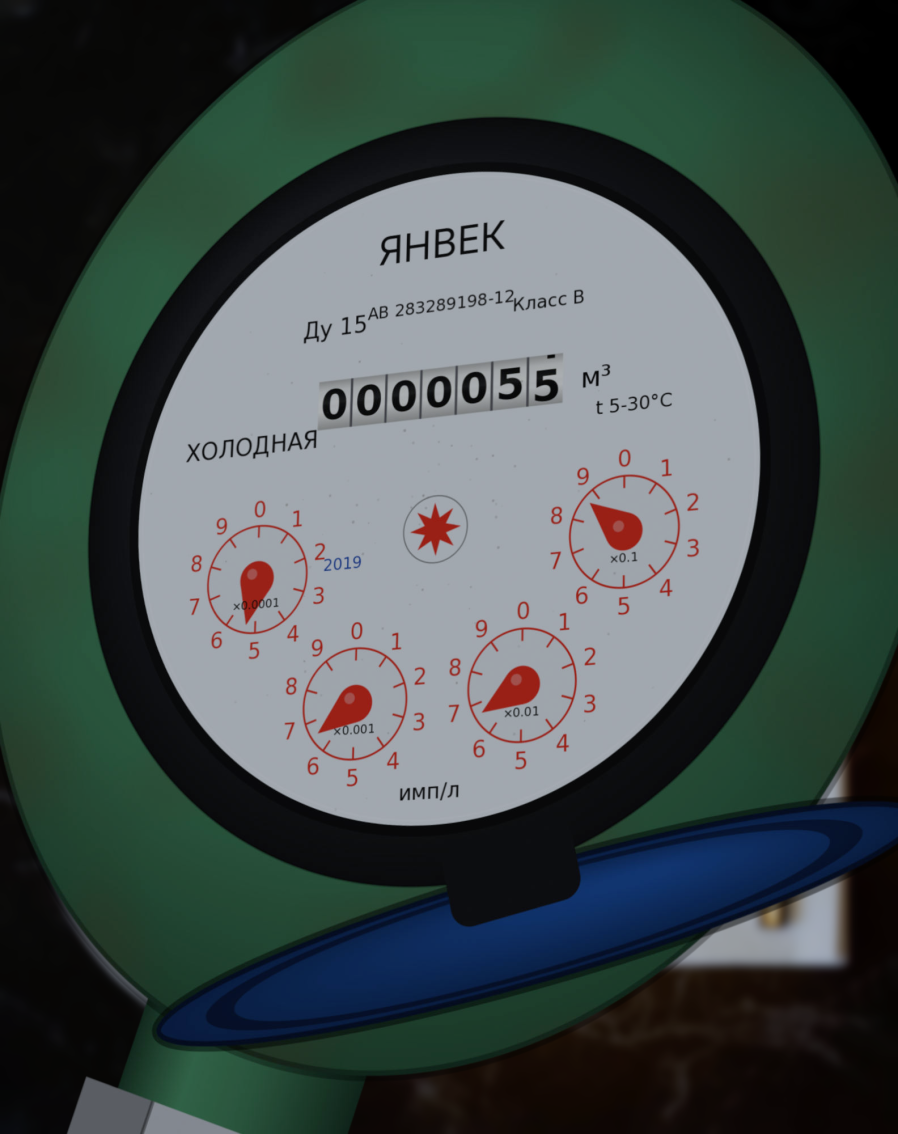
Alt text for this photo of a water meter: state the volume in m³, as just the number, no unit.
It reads 54.8665
